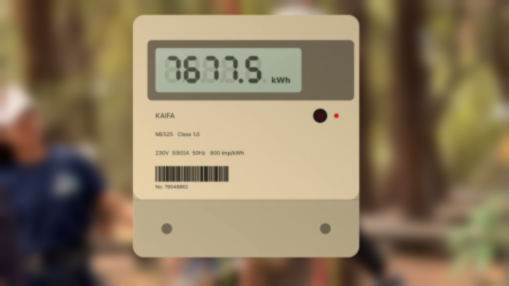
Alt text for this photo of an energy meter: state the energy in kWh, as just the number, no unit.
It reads 7677.5
